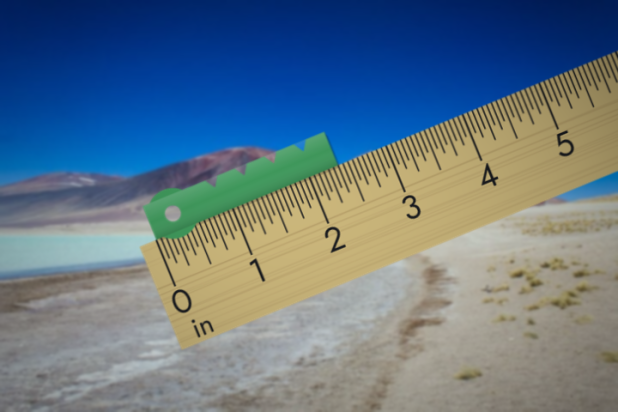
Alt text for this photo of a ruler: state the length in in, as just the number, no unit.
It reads 2.375
